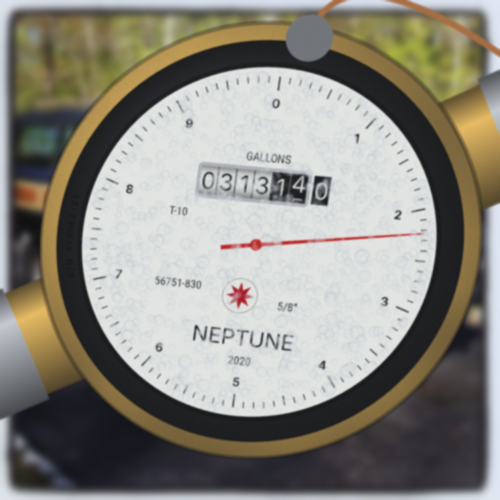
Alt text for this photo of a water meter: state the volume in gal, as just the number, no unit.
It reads 313142.2
